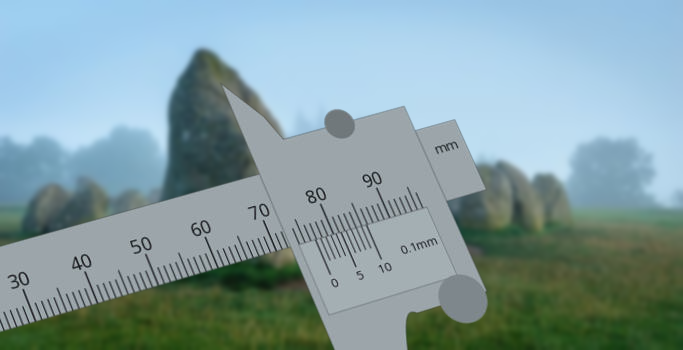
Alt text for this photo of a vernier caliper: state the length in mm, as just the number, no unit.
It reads 76.8
